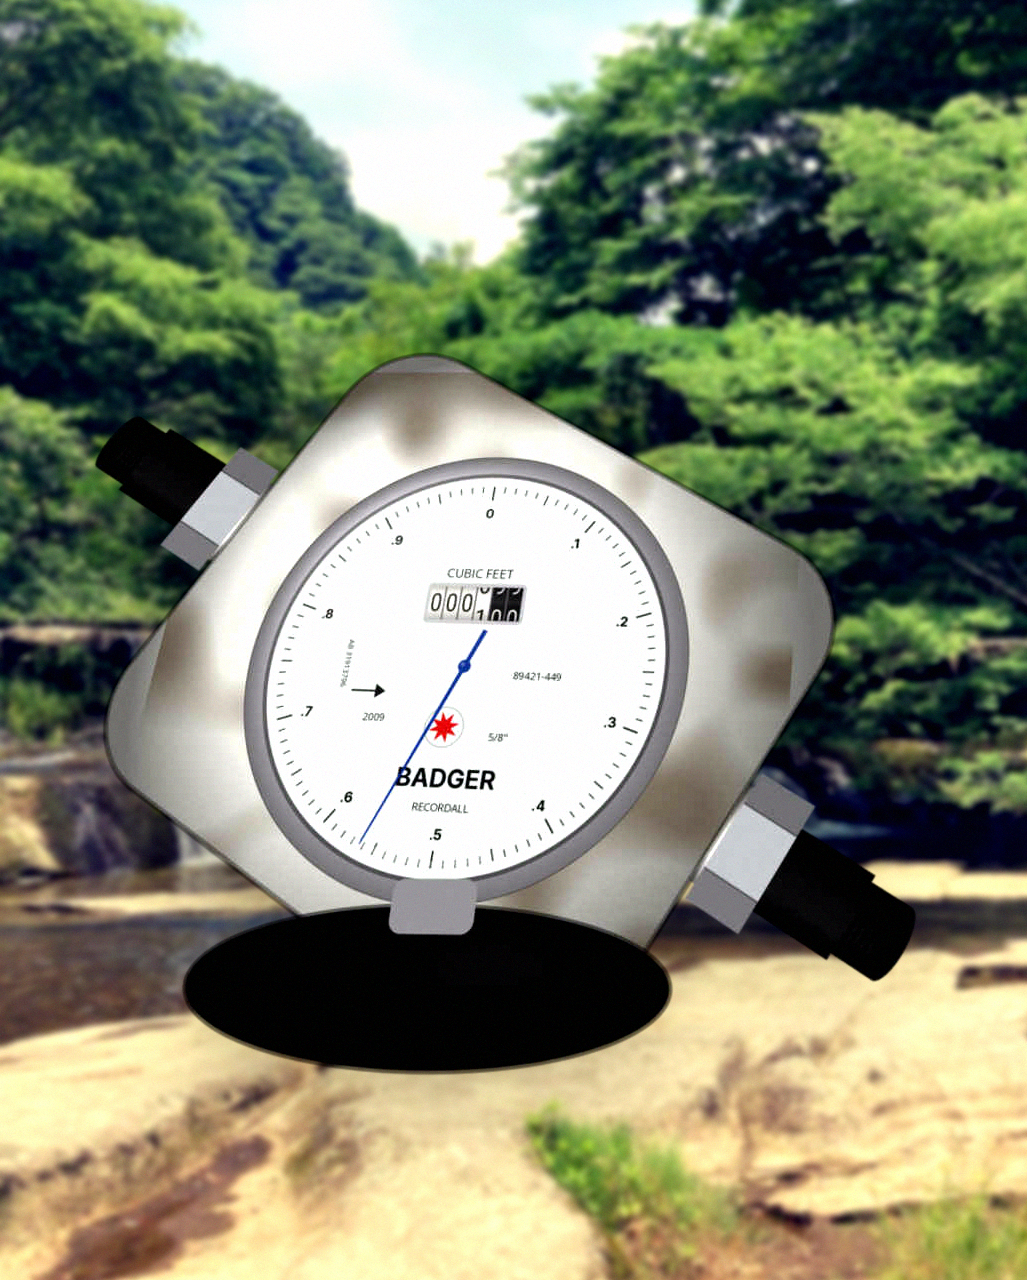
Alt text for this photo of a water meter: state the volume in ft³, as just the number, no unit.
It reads 99.56
